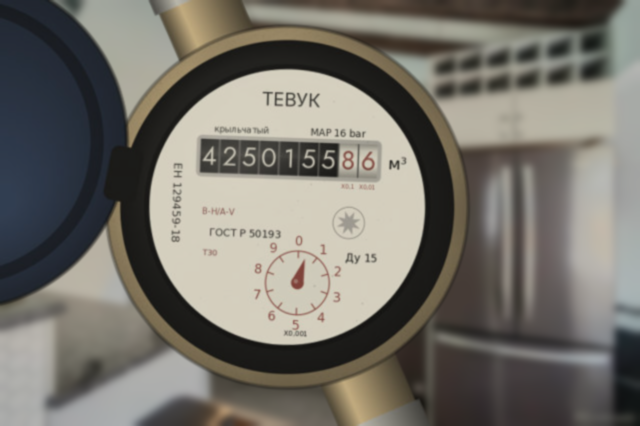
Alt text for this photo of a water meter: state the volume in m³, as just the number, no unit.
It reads 4250155.860
